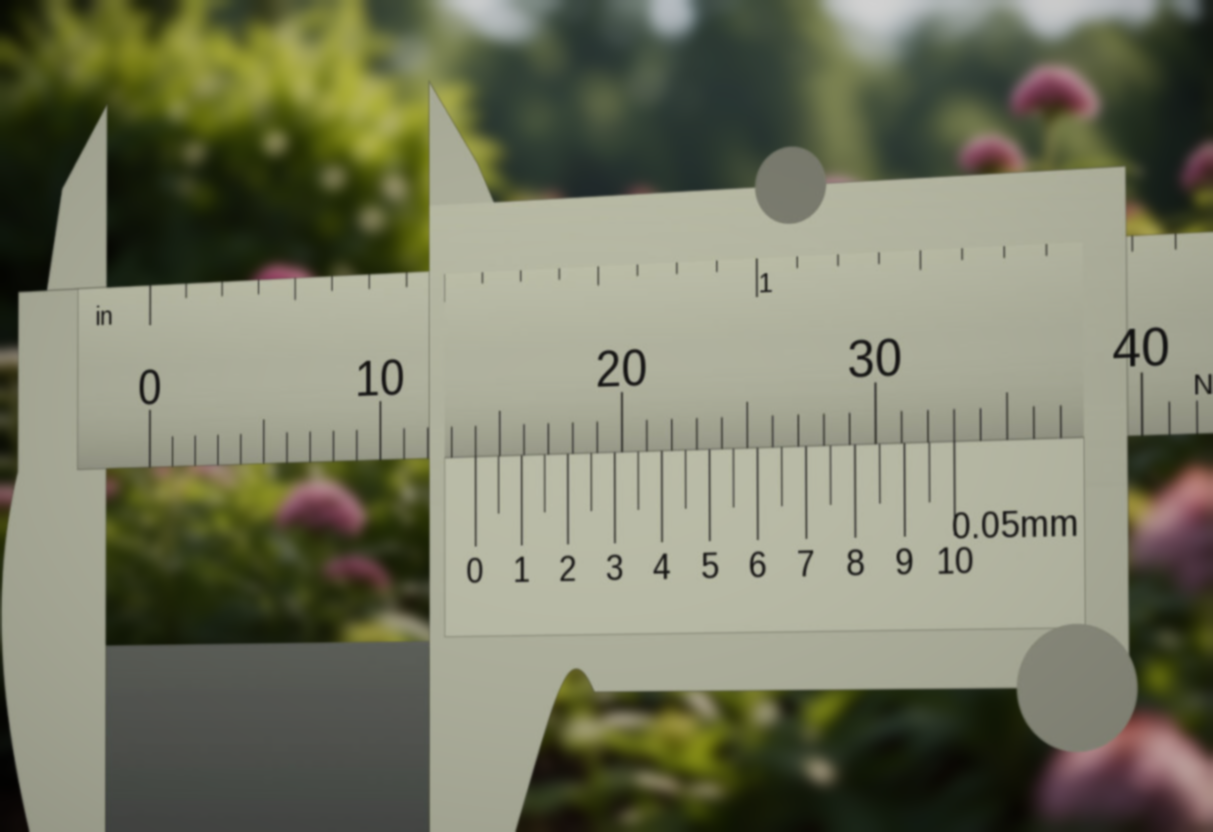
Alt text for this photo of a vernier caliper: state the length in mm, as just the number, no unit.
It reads 14.0
